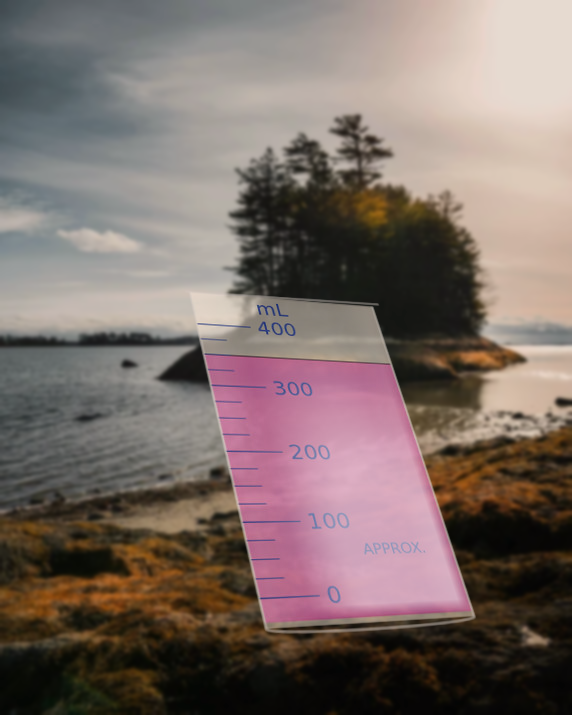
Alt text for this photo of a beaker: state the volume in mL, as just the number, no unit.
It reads 350
